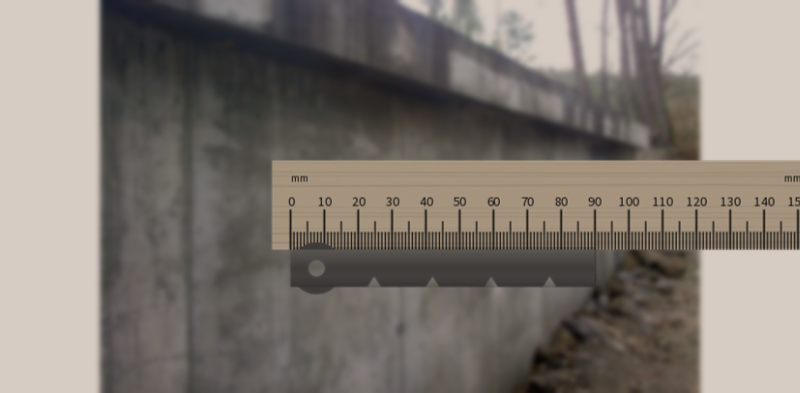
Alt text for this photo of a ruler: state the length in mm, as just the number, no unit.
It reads 90
